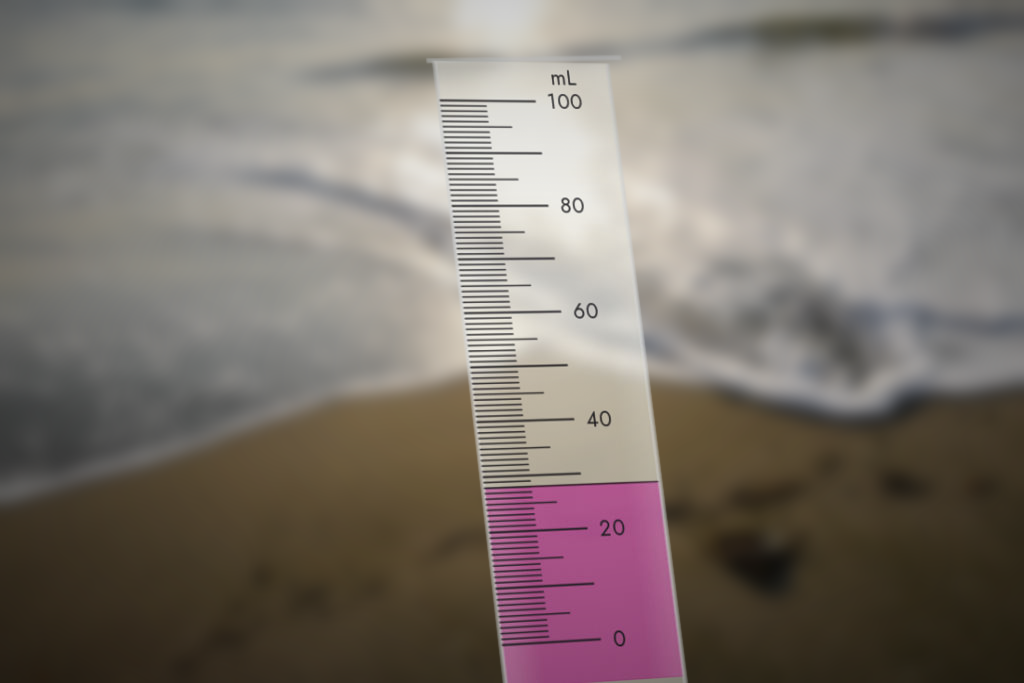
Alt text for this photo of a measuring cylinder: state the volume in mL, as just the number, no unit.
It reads 28
